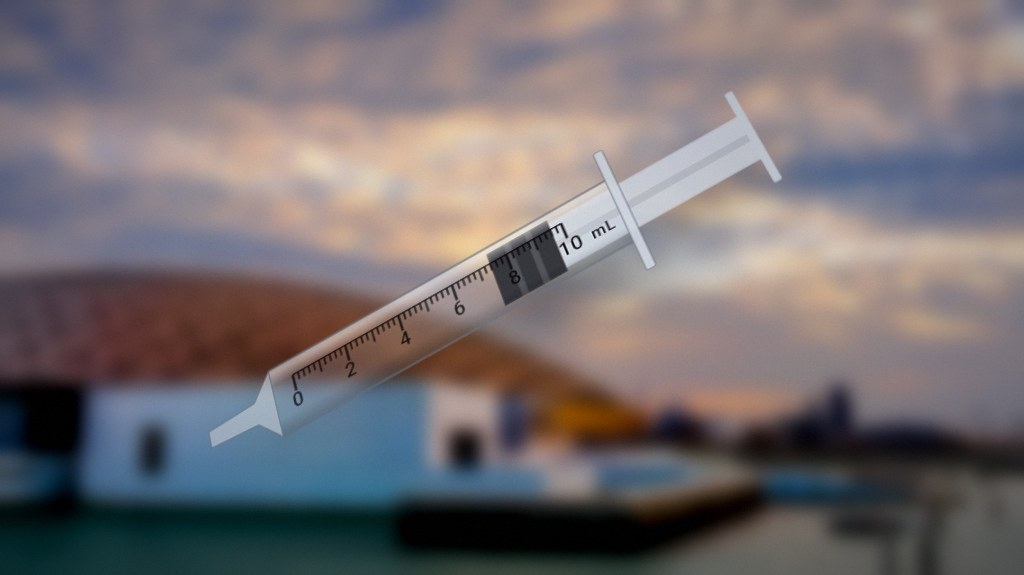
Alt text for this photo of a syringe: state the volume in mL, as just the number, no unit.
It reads 7.4
